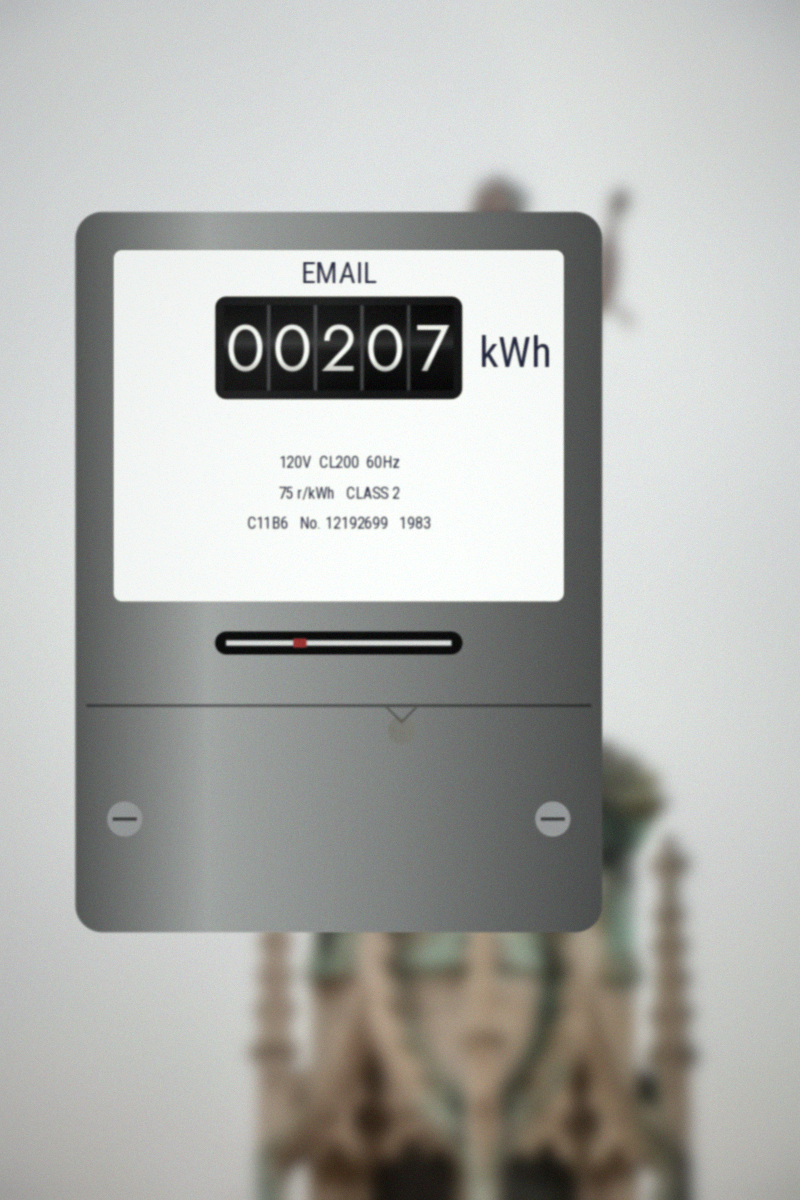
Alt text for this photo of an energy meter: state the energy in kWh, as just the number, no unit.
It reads 207
